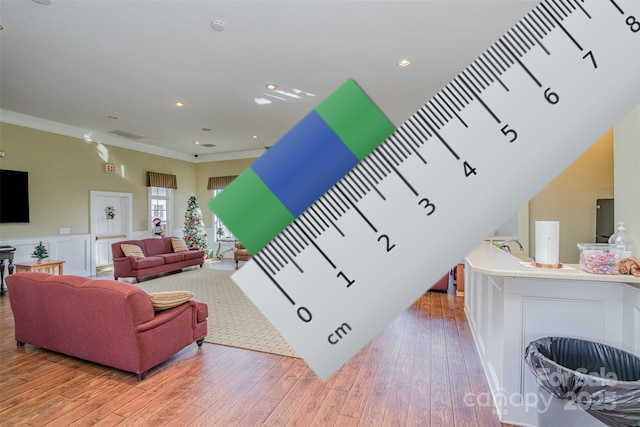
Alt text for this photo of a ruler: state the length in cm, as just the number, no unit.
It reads 3.5
